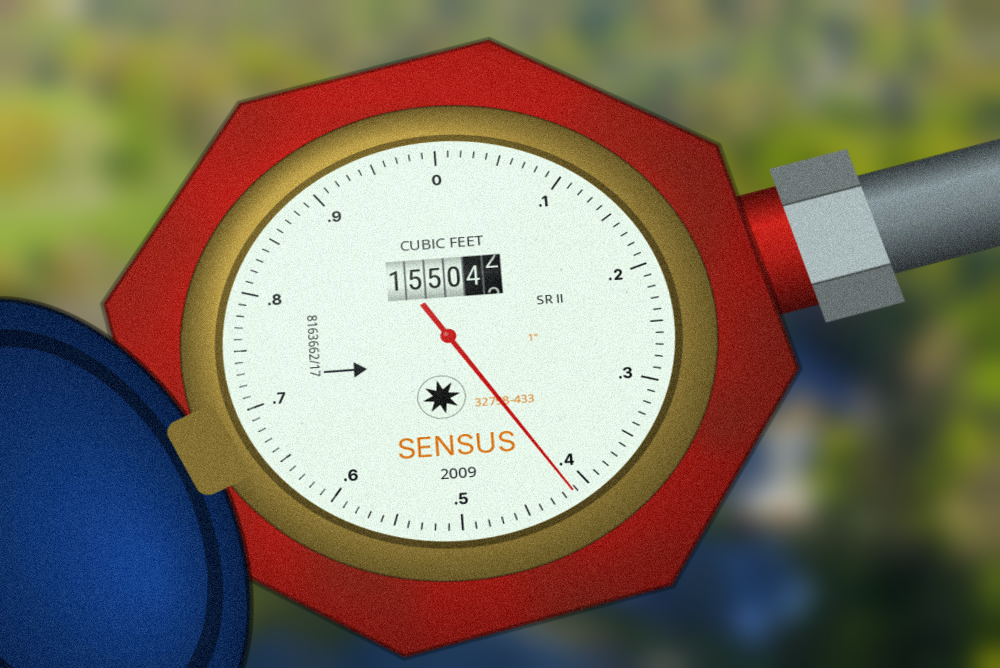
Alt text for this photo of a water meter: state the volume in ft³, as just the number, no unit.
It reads 155042.41
